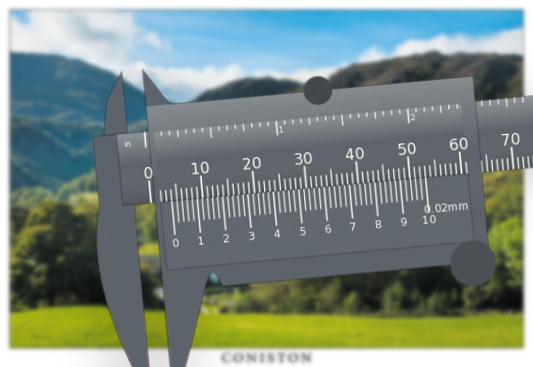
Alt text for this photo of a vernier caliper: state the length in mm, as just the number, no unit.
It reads 4.0
